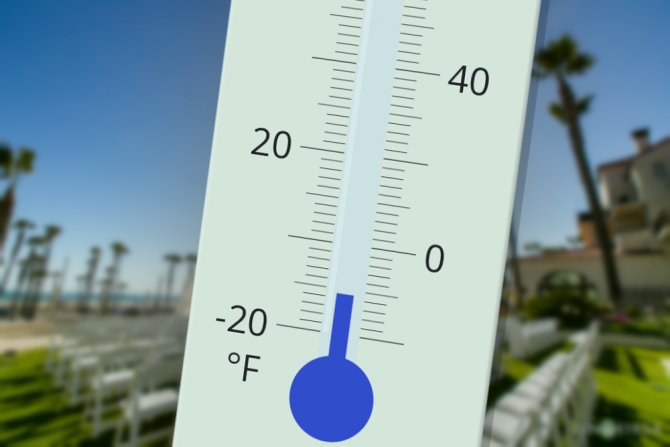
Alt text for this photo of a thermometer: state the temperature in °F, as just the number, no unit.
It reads -11
